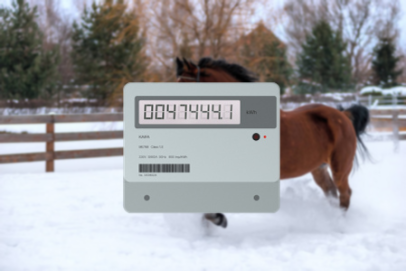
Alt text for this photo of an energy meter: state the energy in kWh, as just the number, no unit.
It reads 47444.1
